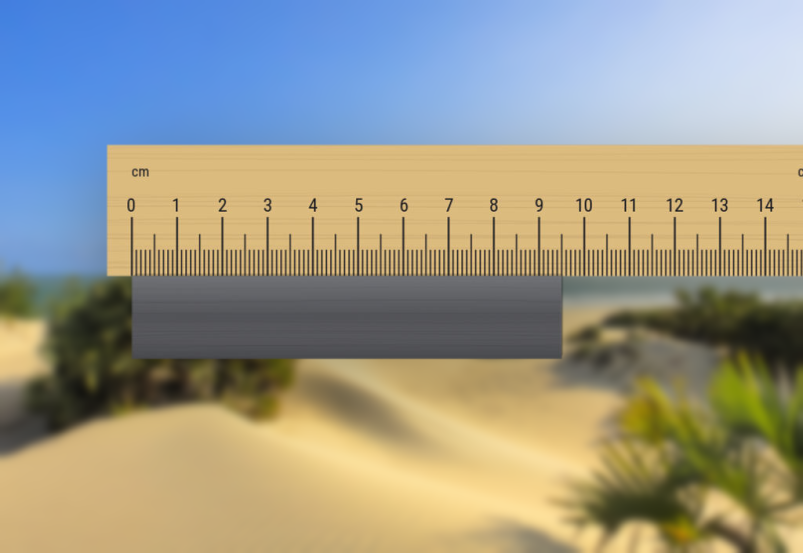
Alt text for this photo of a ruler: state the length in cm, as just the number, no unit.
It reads 9.5
